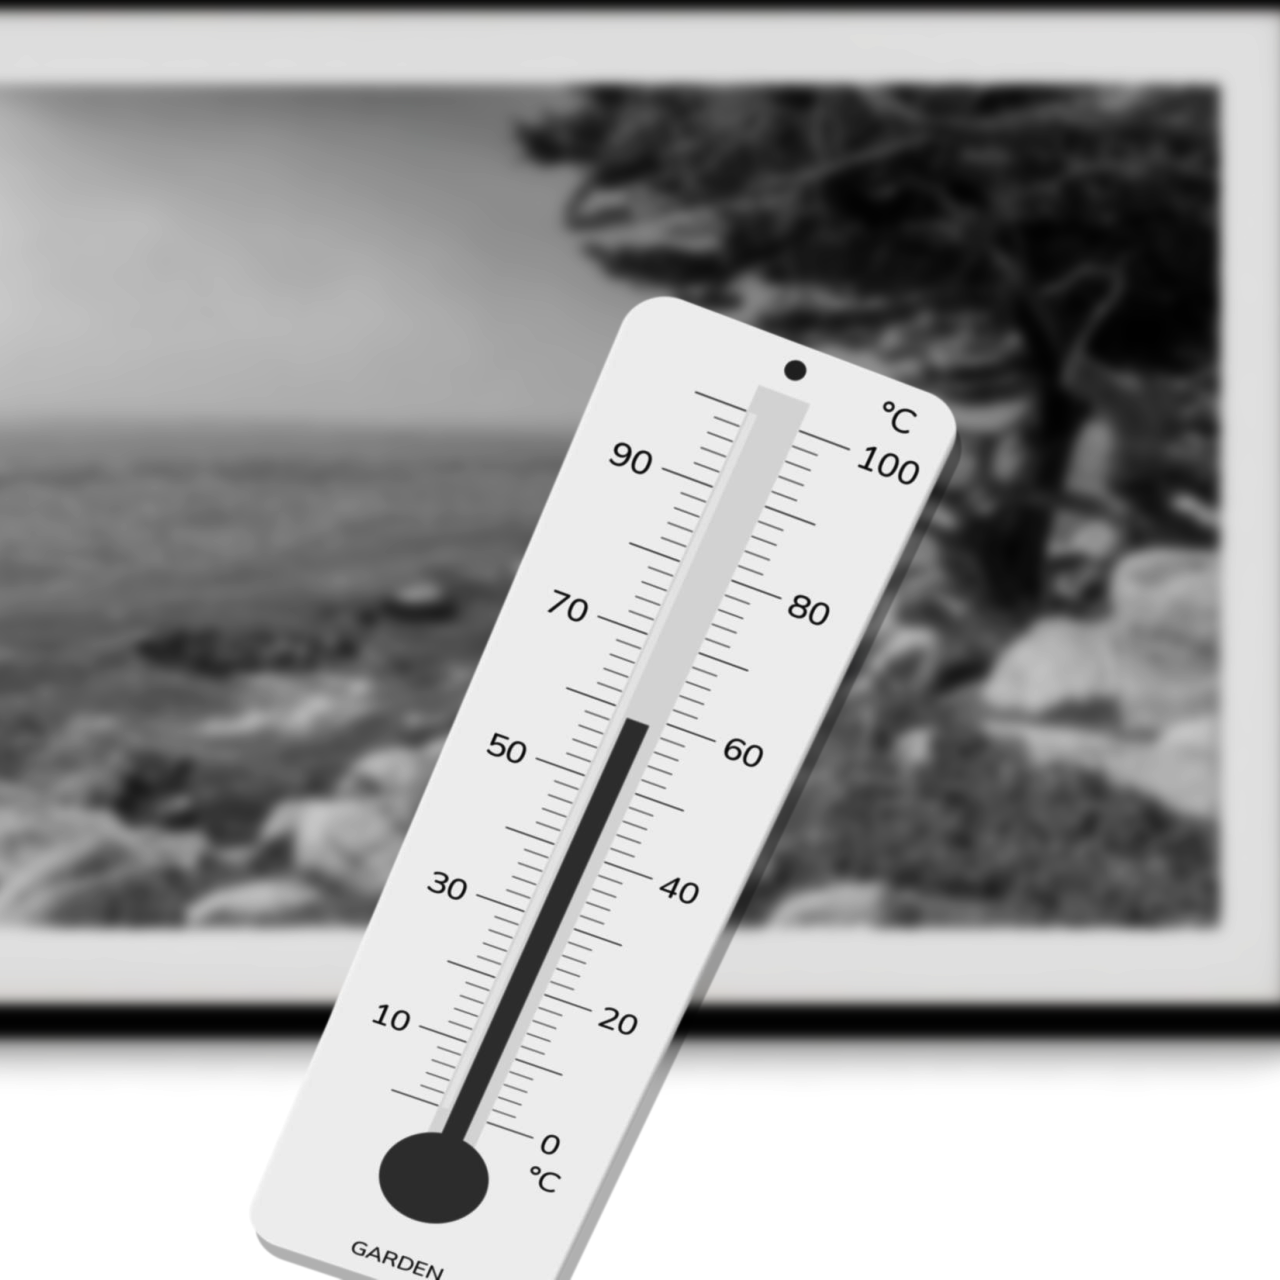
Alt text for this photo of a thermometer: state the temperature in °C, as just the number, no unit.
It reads 59
